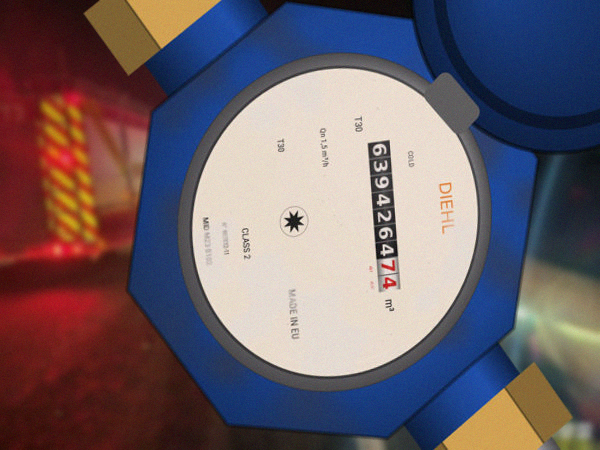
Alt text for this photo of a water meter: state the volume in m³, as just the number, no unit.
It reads 6394264.74
